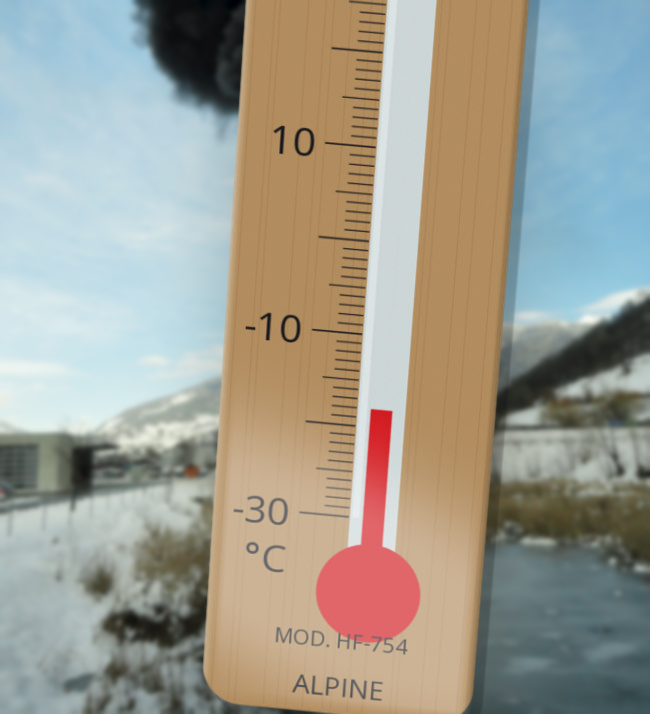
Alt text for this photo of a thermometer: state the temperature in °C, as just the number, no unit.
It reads -18
